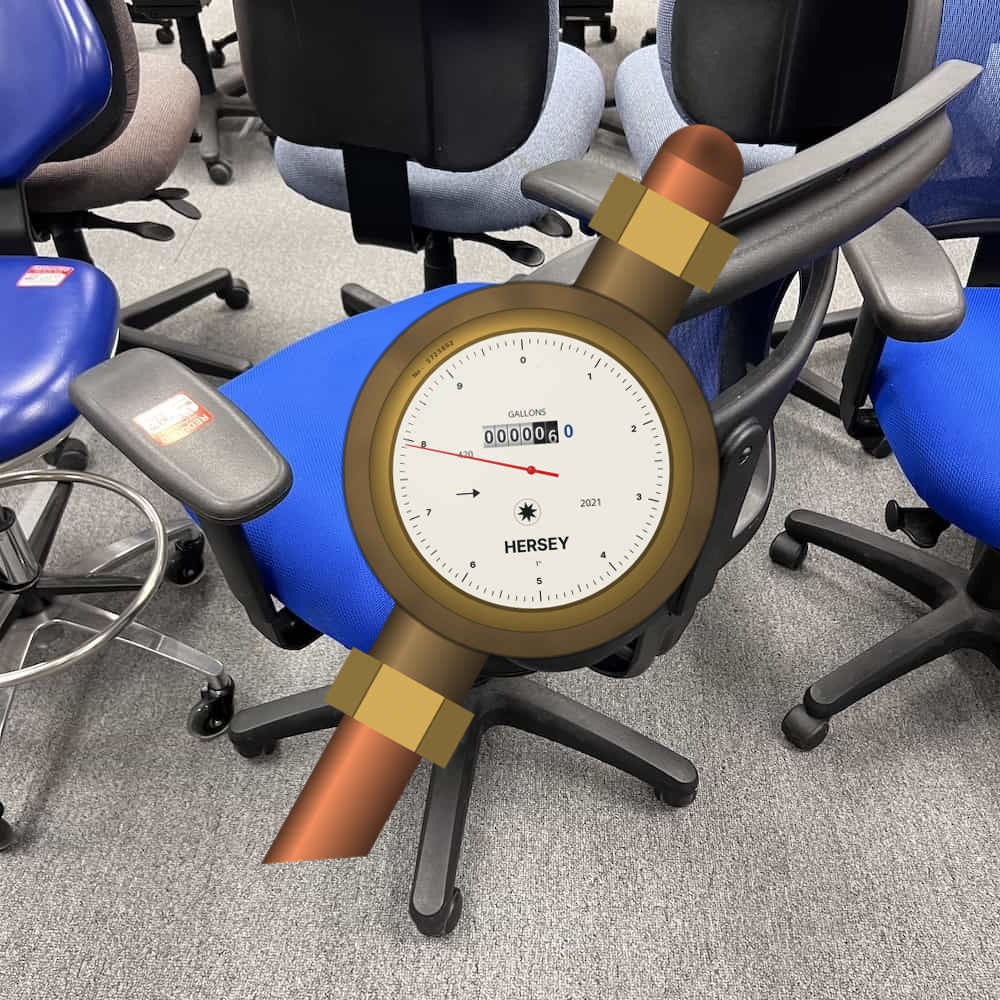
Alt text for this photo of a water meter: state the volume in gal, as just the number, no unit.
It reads 57.9
